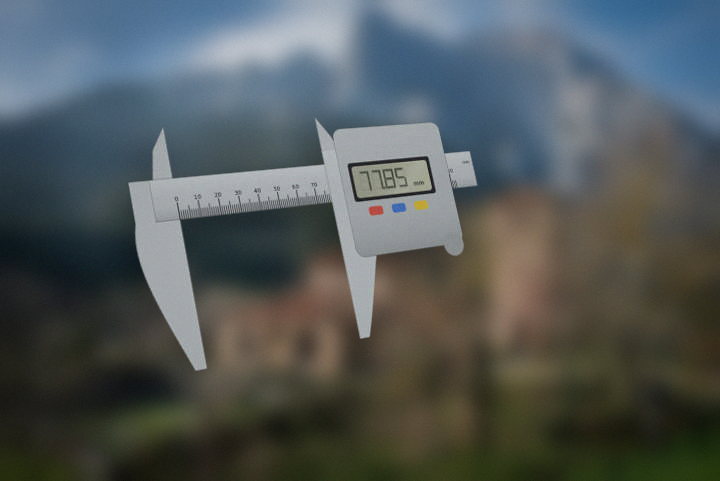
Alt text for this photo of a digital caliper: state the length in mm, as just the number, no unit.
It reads 77.85
